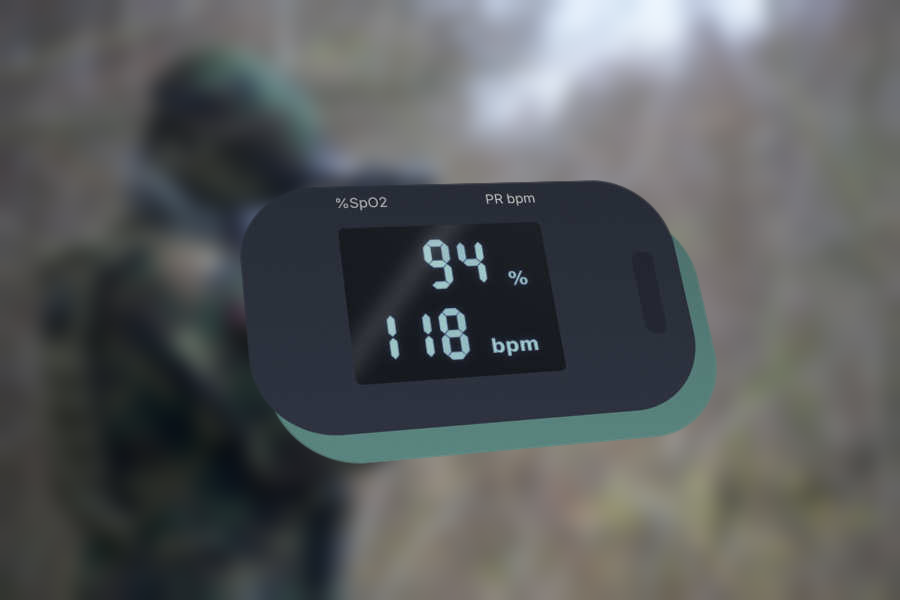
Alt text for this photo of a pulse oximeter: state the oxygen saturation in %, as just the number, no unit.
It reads 94
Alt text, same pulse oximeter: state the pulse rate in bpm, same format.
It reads 118
